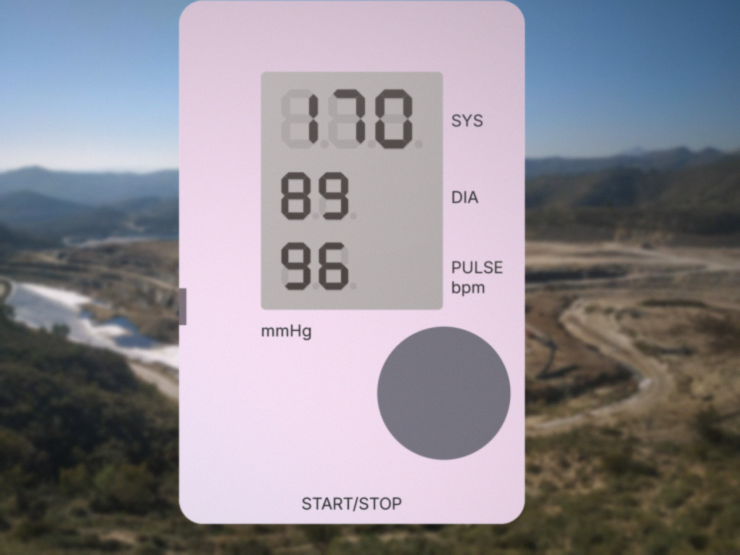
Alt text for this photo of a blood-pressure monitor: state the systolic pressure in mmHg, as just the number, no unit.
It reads 170
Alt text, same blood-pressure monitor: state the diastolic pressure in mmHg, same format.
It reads 89
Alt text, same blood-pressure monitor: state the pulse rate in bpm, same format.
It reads 96
